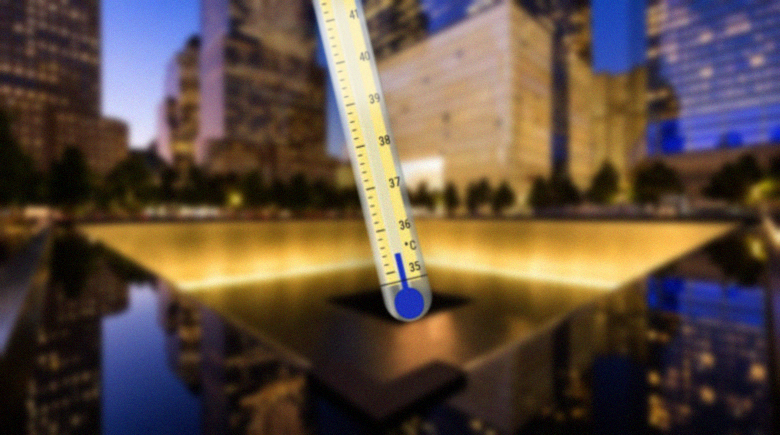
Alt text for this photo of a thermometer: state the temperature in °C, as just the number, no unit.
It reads 35.4
